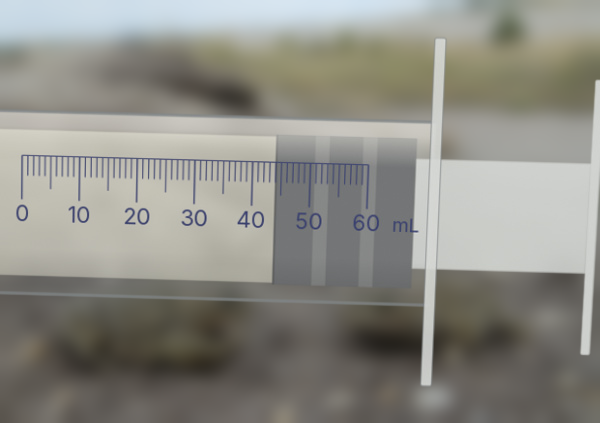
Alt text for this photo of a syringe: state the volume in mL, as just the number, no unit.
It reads 44
